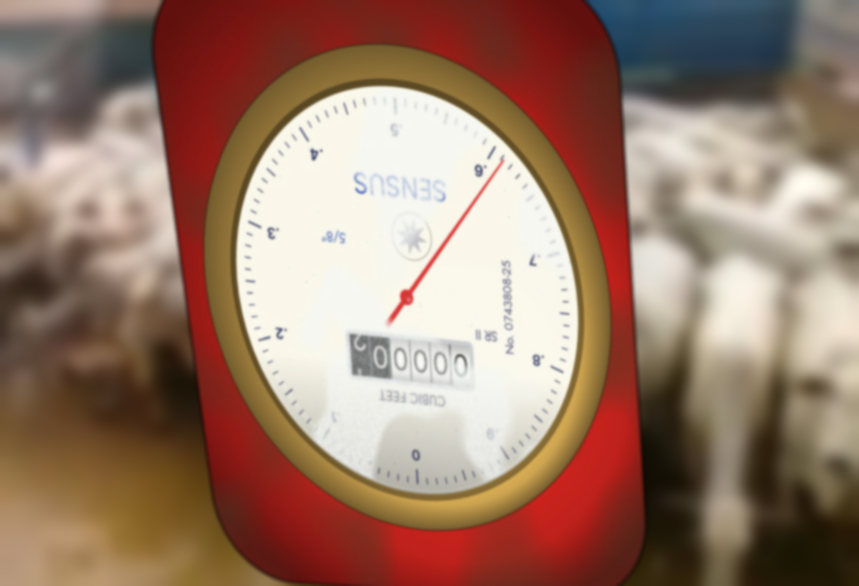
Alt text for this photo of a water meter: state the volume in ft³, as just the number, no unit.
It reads 1.61
